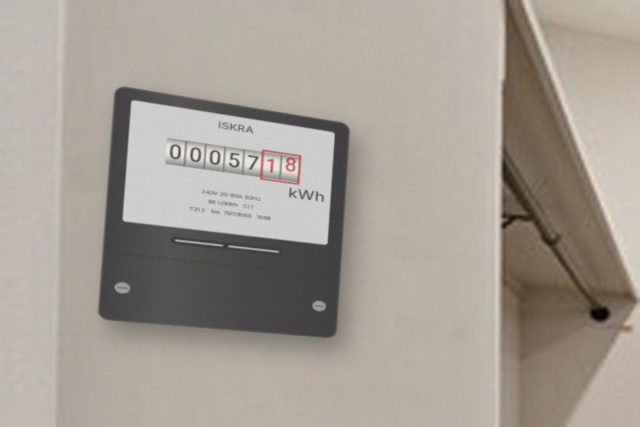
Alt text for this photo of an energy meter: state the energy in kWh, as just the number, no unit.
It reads 57.18
